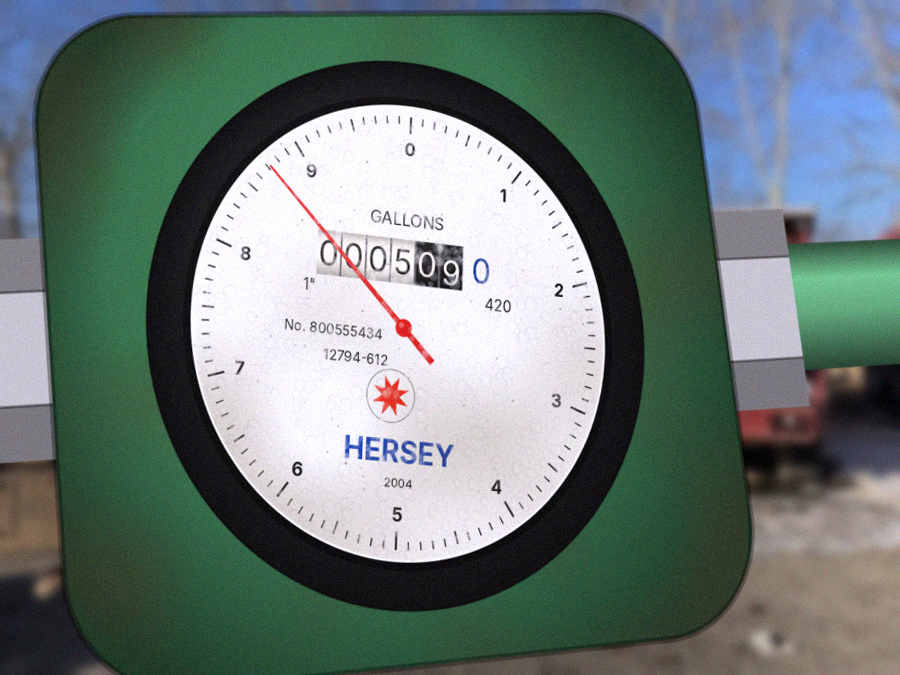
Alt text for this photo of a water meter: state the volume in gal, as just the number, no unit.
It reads 5088.7
